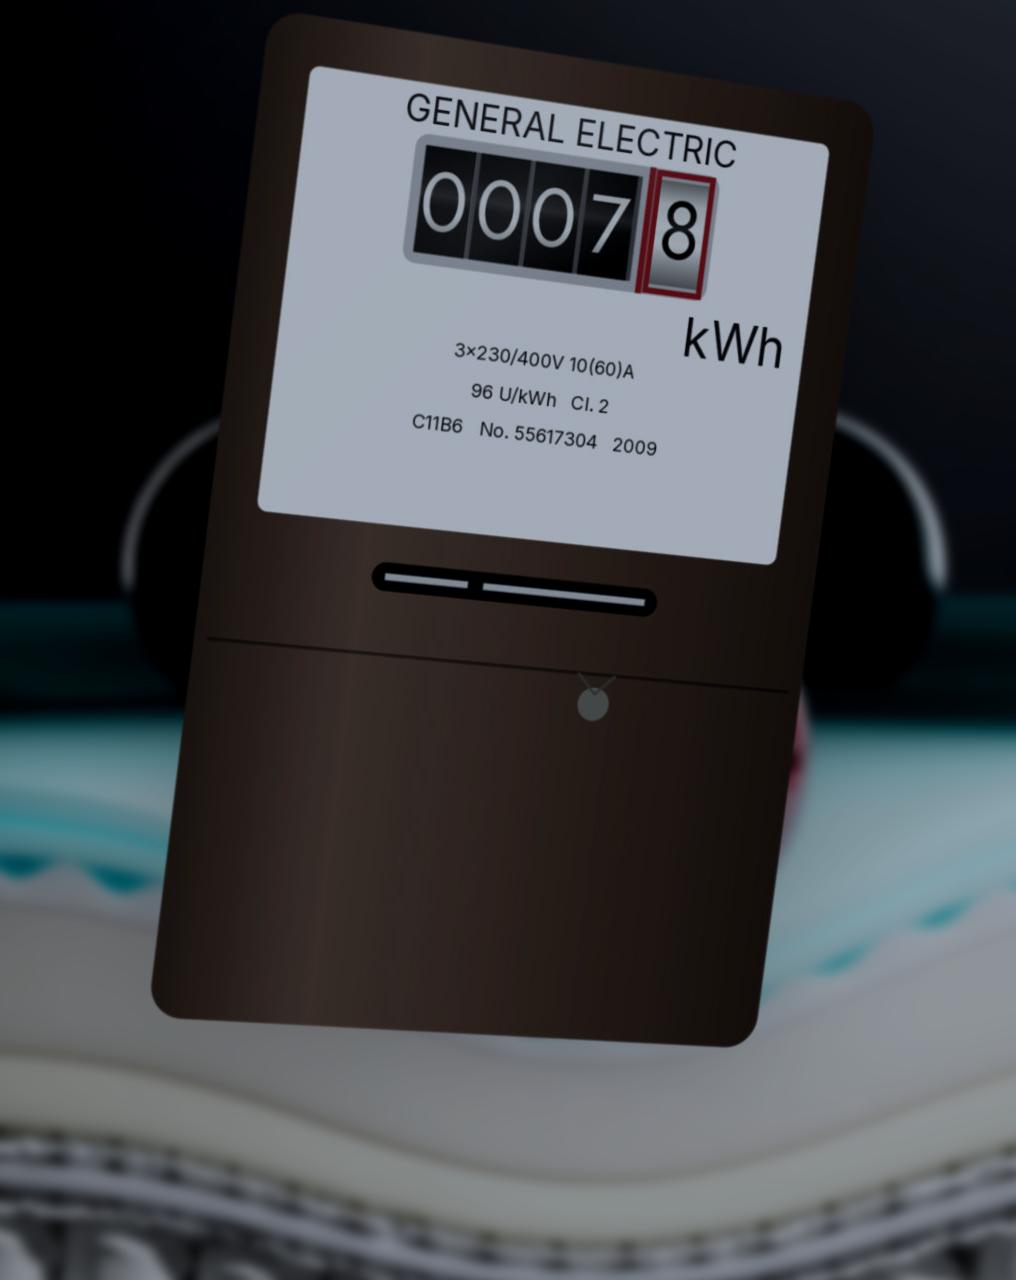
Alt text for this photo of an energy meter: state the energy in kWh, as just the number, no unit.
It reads 7.8
